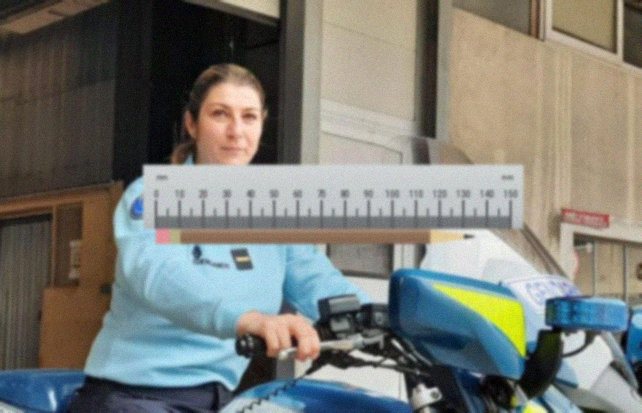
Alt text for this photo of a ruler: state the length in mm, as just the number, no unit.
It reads 135
